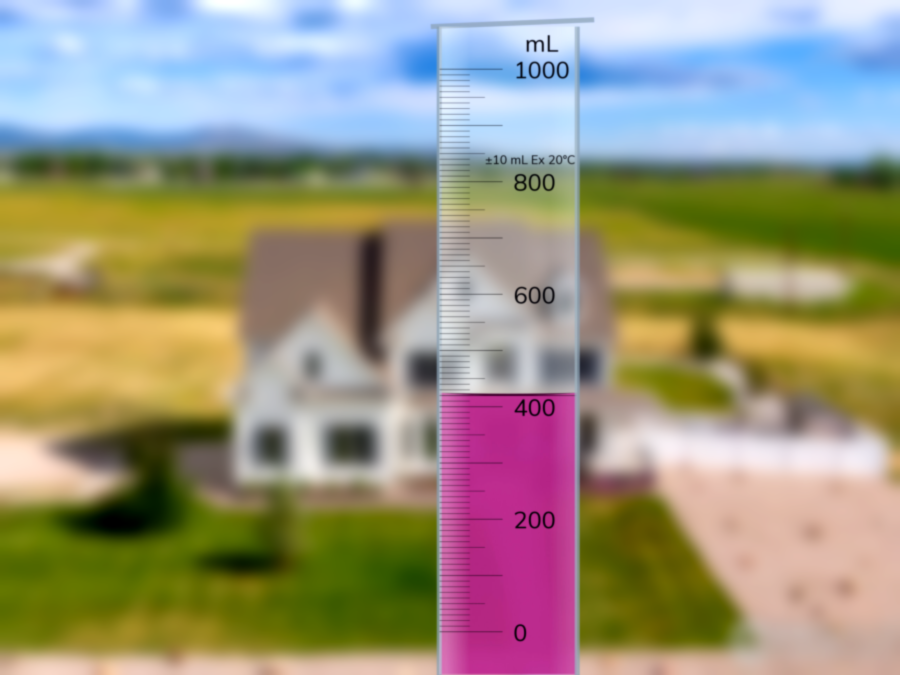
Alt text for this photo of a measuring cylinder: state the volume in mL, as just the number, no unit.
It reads 420
